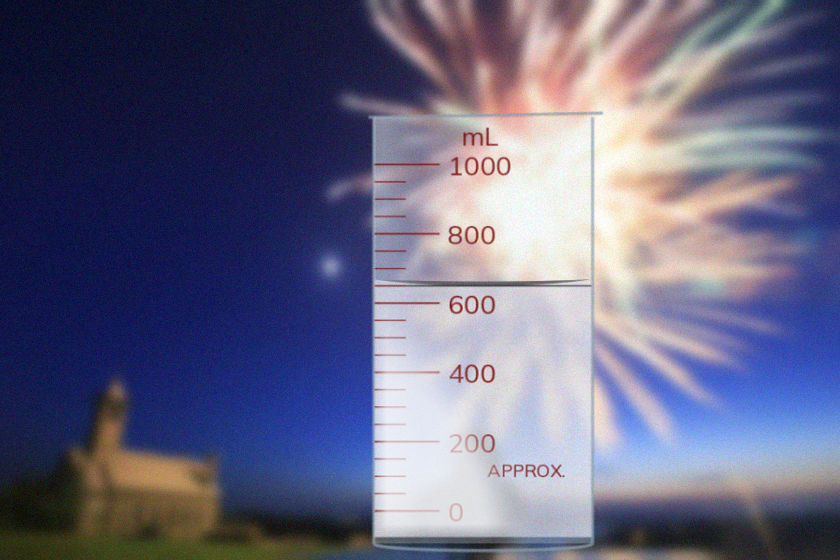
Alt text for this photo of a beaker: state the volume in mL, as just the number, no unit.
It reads 650
